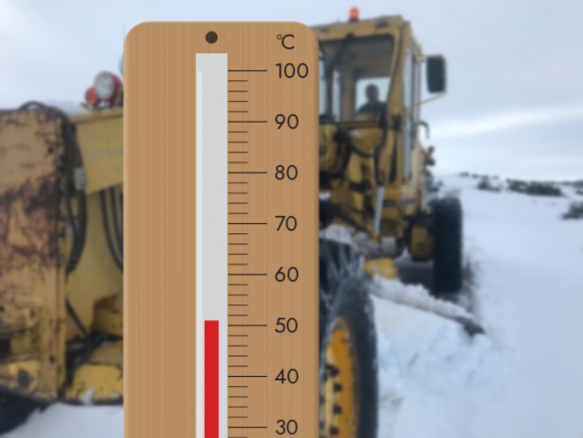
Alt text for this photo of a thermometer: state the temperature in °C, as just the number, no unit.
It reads 51
